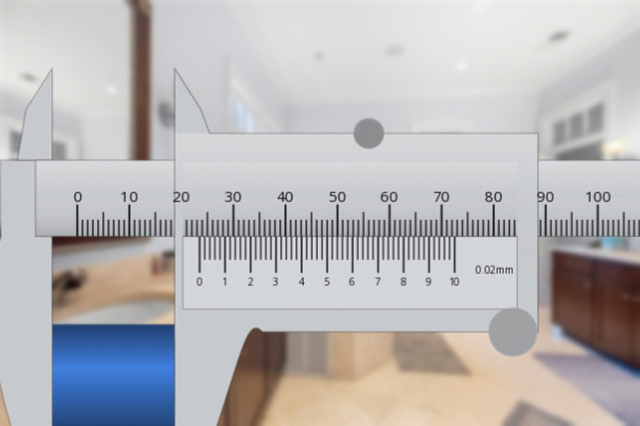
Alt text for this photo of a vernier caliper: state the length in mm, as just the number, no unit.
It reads 23.5
